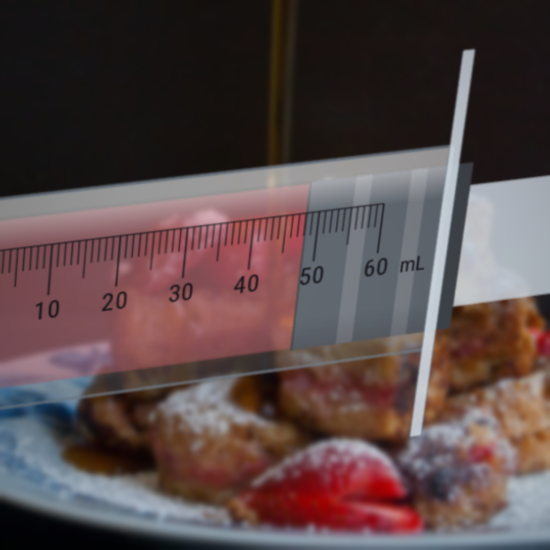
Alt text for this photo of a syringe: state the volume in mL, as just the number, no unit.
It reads 48
